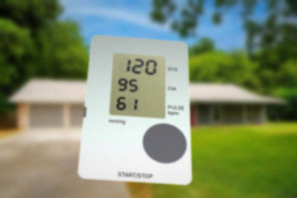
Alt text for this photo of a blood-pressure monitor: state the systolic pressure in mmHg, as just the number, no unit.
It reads 120
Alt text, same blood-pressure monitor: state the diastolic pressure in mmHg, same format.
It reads 95
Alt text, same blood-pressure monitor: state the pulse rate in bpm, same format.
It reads 61
